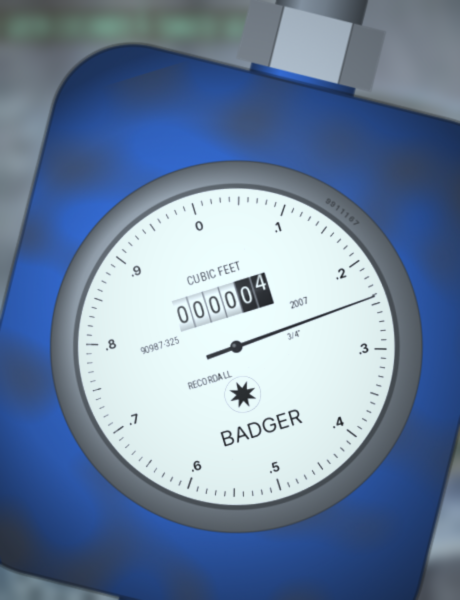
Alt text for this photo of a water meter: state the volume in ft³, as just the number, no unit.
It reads 4.24
